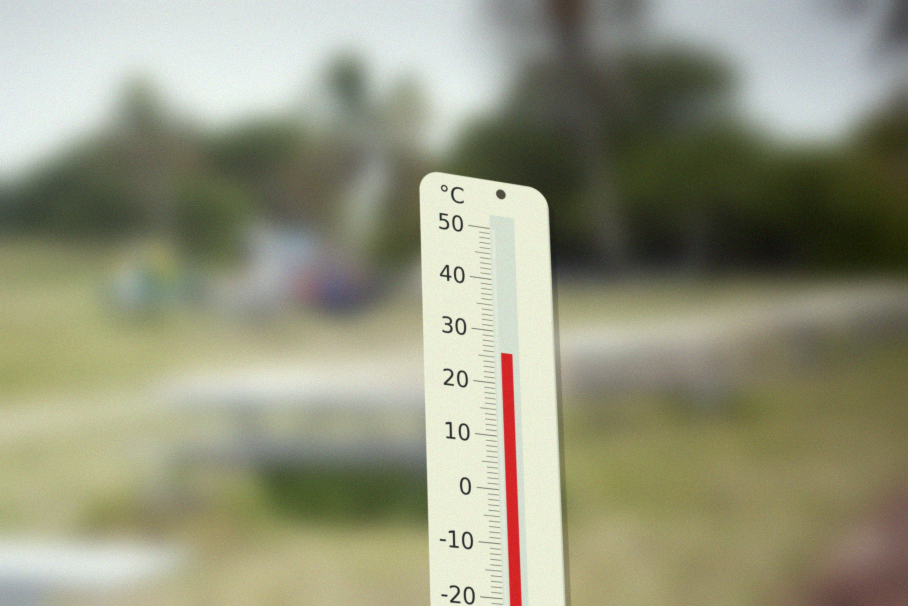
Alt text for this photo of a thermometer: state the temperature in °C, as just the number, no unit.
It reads 26
